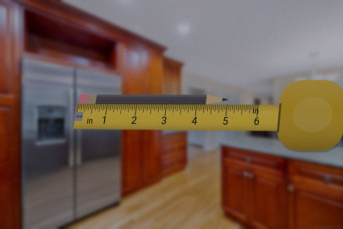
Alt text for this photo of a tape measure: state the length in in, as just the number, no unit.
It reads 5
